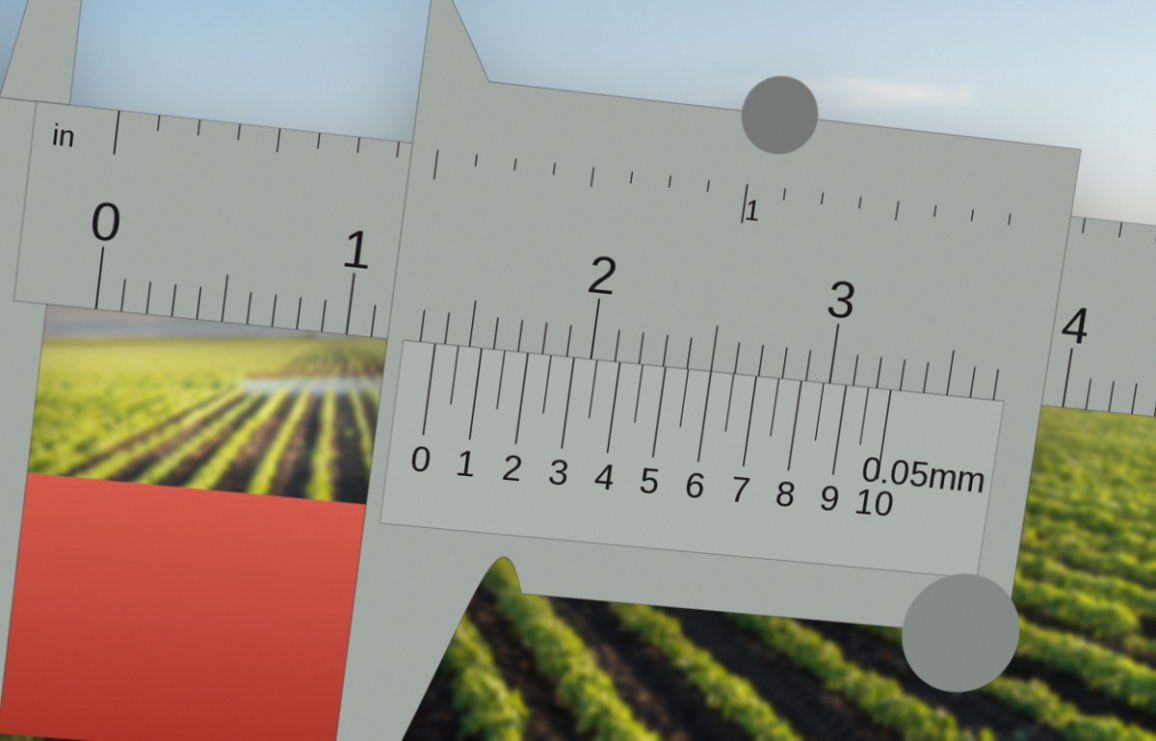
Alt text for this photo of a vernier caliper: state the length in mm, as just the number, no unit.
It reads 13.60
